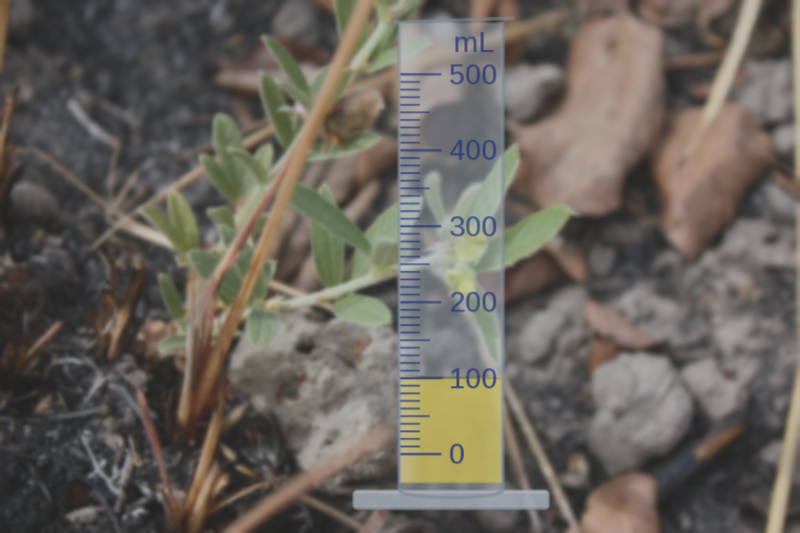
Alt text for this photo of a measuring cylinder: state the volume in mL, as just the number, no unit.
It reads 100
